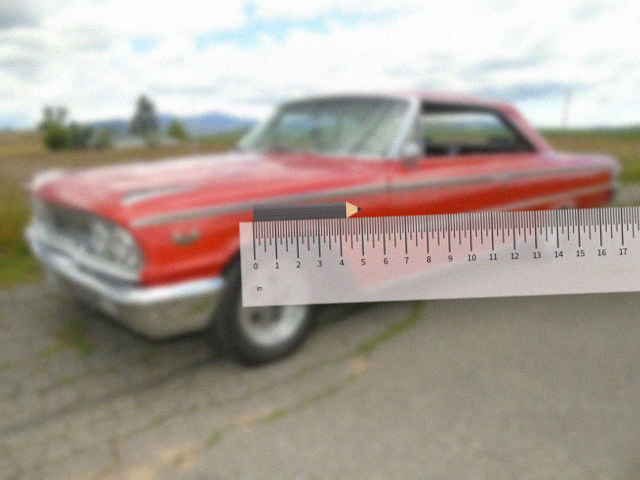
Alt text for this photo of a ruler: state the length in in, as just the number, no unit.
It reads 5
